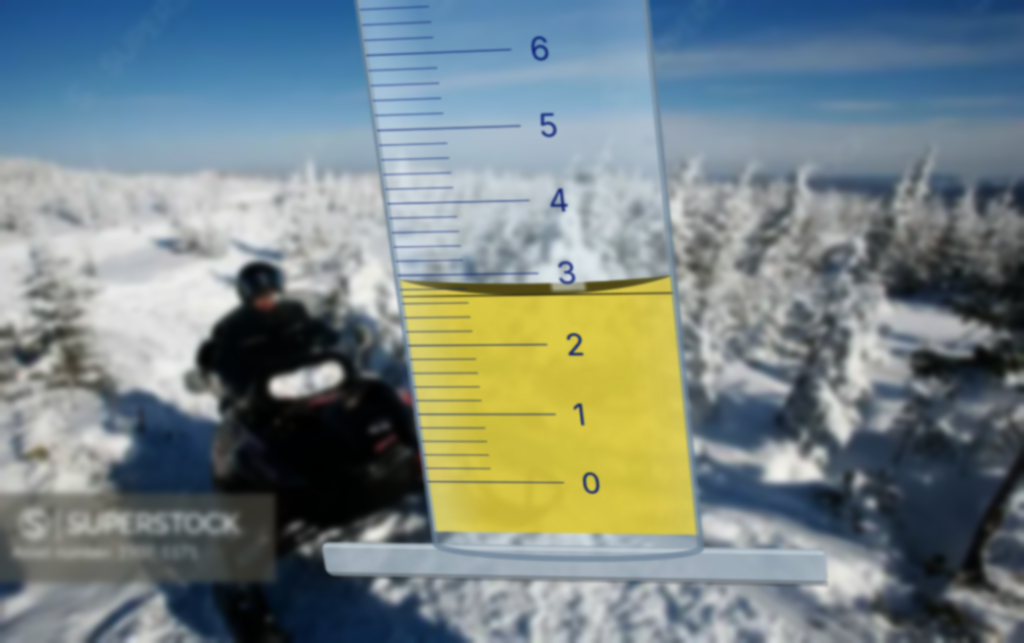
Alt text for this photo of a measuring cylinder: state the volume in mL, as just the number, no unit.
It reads 2.7
